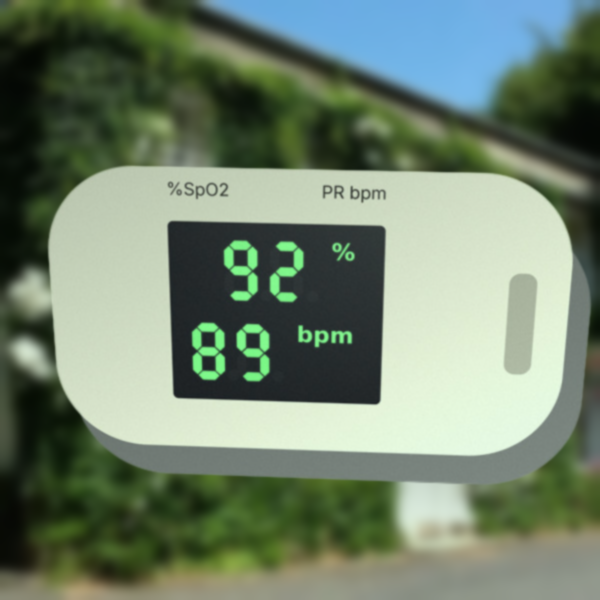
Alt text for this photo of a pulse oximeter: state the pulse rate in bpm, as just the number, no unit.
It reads 89
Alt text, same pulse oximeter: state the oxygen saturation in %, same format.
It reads 92
